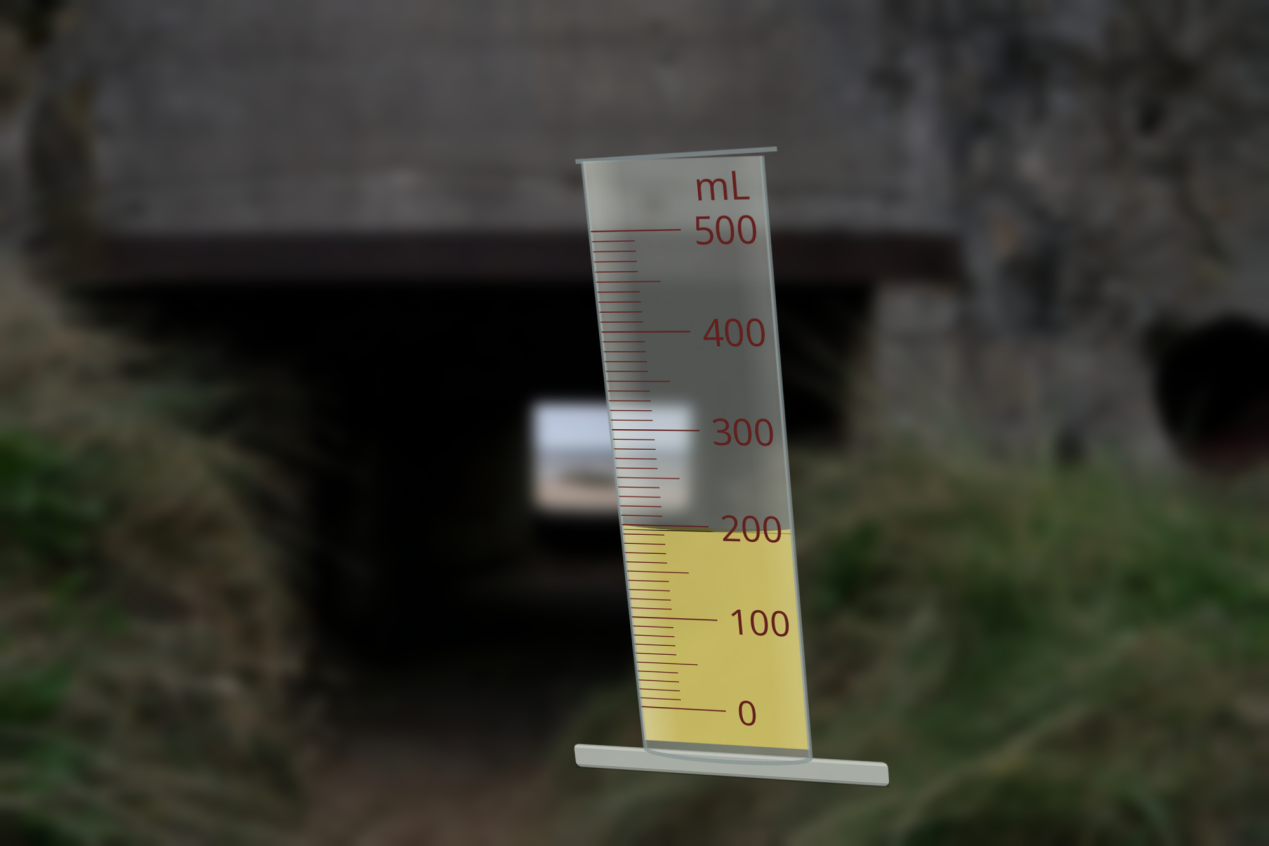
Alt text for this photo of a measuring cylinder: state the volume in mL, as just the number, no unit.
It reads 195
